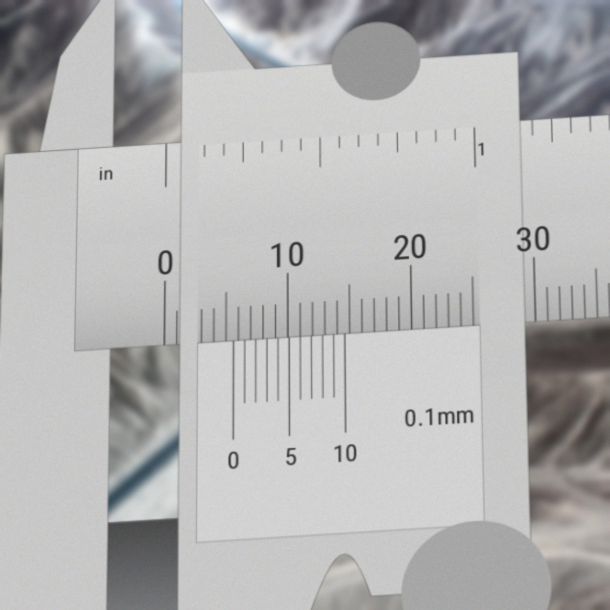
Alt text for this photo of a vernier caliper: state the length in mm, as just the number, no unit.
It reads 5.6
